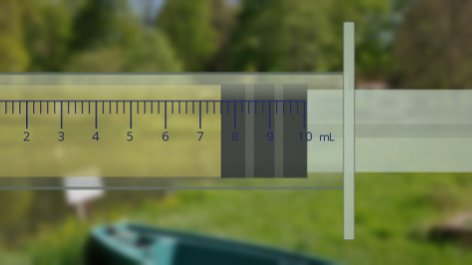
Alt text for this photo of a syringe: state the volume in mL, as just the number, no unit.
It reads 7.6
